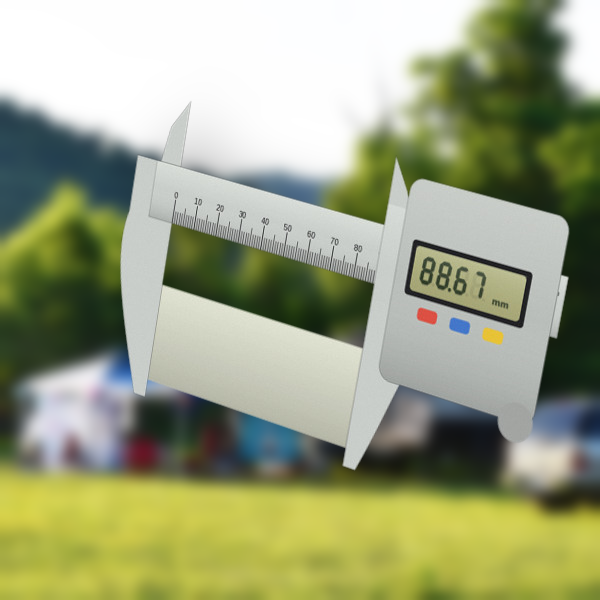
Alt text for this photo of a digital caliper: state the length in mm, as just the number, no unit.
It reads 88.67
